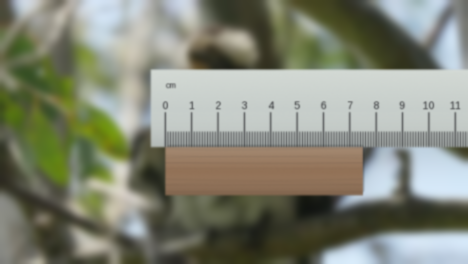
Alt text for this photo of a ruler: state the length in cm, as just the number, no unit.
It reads 7.5
